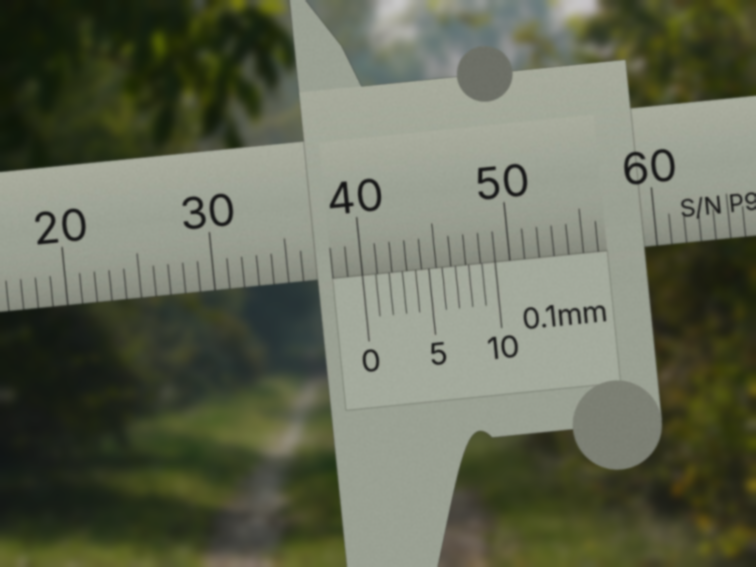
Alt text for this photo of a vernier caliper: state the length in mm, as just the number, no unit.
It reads 40.0
